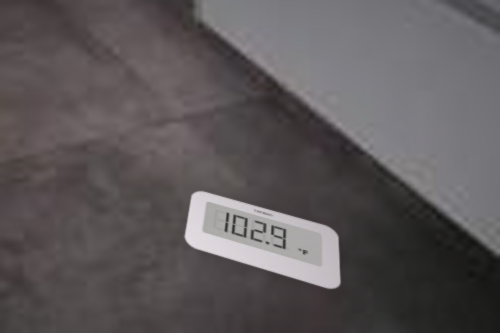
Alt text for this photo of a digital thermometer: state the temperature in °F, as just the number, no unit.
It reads 102.9
